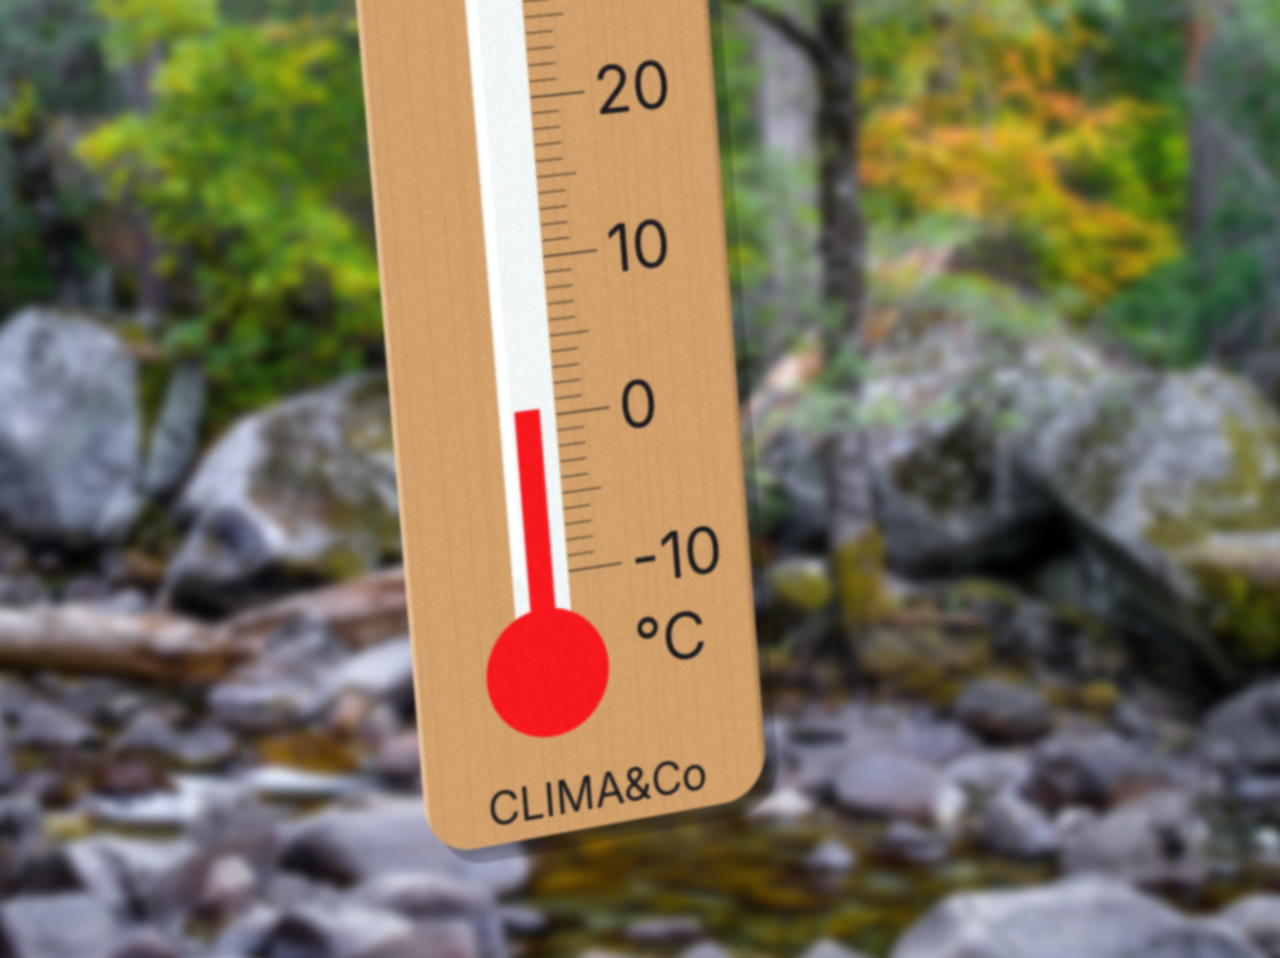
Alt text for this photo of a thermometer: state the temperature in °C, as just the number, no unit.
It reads 0.5
